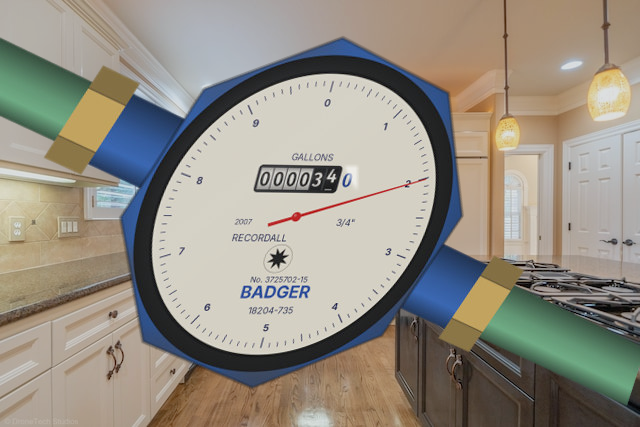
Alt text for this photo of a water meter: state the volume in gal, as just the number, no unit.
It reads 342.0
